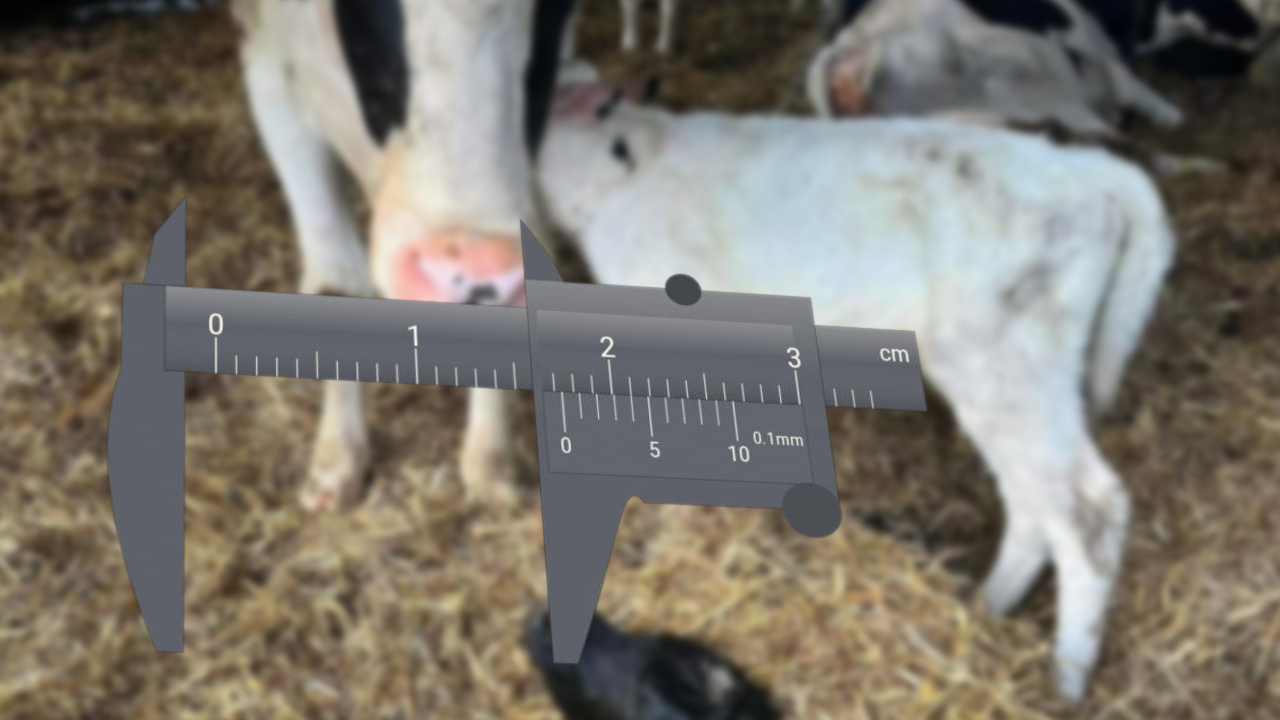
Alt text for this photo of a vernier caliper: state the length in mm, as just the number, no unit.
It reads 17.4
